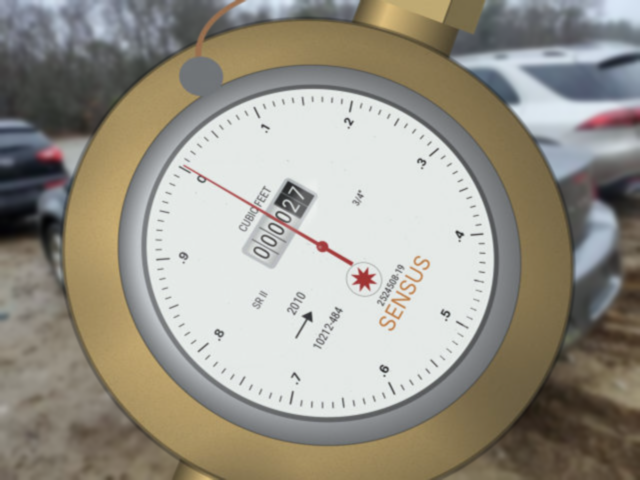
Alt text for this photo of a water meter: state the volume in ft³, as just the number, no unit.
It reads 27.00
